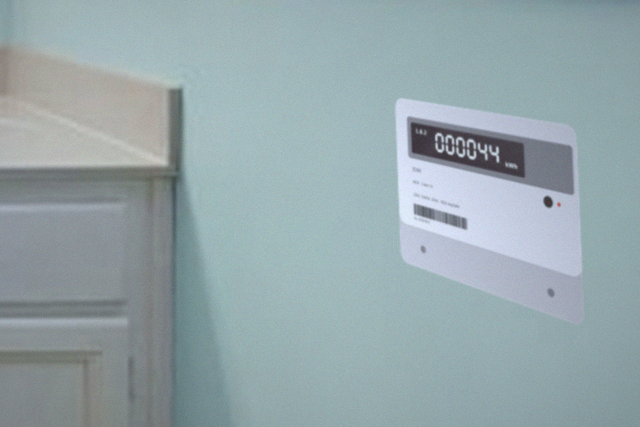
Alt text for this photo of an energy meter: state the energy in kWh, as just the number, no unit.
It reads 44
